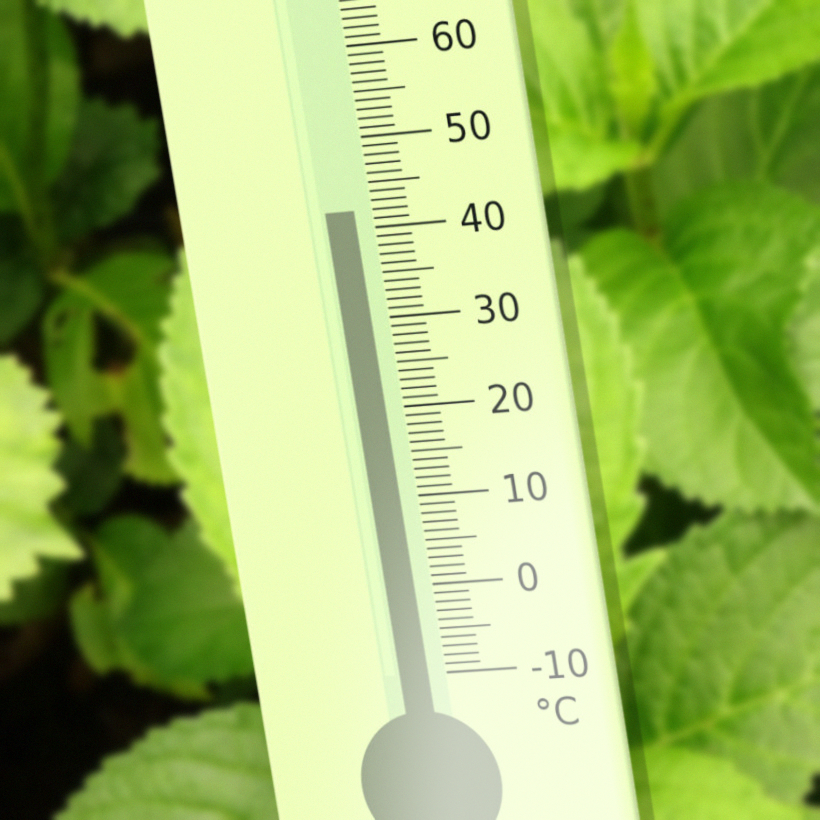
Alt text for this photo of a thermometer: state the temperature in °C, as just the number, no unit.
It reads 42
